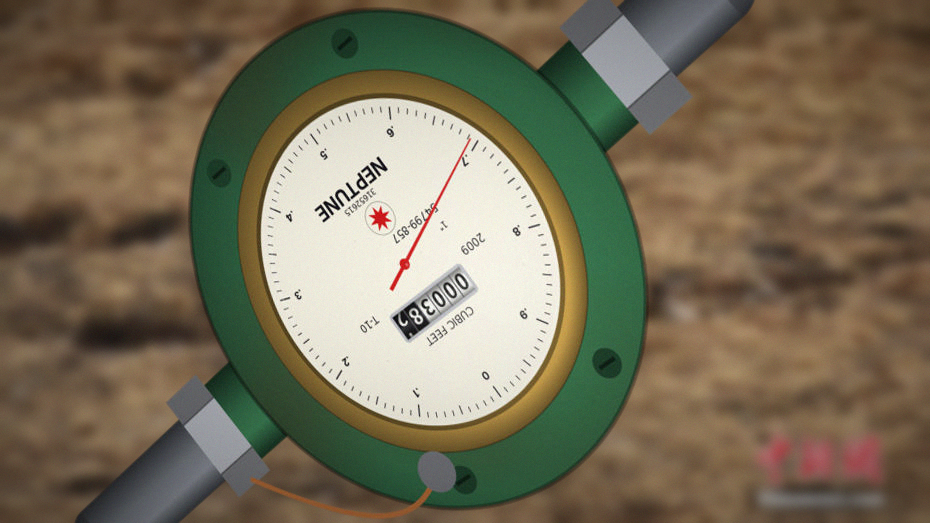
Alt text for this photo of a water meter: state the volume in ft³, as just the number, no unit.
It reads 381.69
